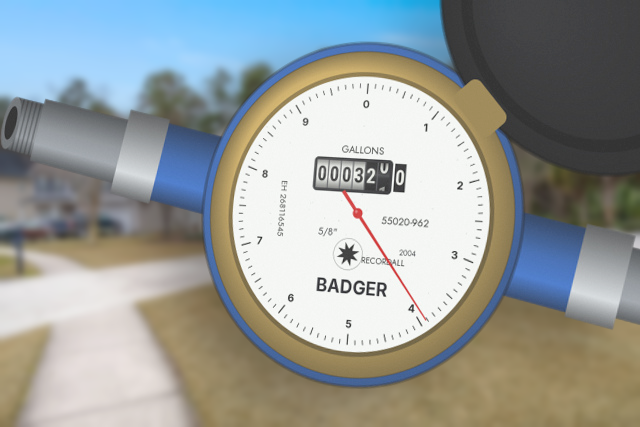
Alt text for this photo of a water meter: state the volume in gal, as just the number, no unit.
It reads 3203.9
